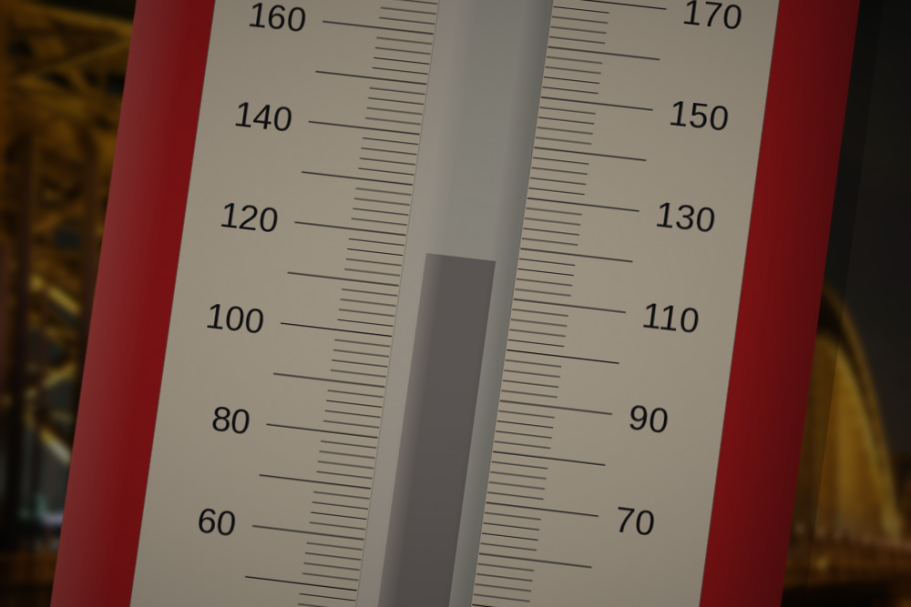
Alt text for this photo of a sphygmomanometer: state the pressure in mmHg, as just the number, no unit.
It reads 117
